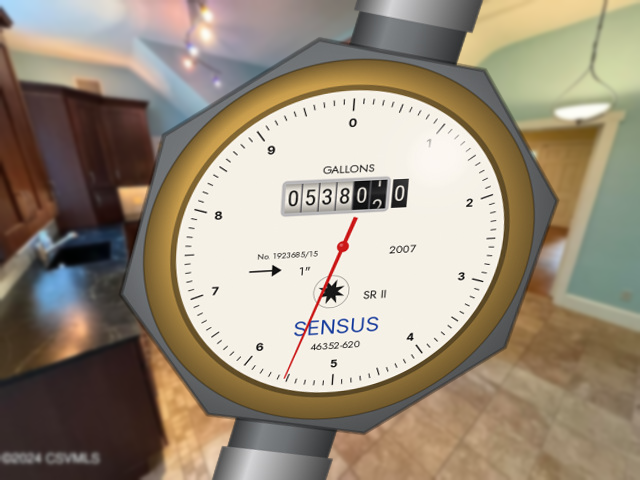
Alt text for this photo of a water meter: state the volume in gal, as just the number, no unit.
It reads 538015.5
